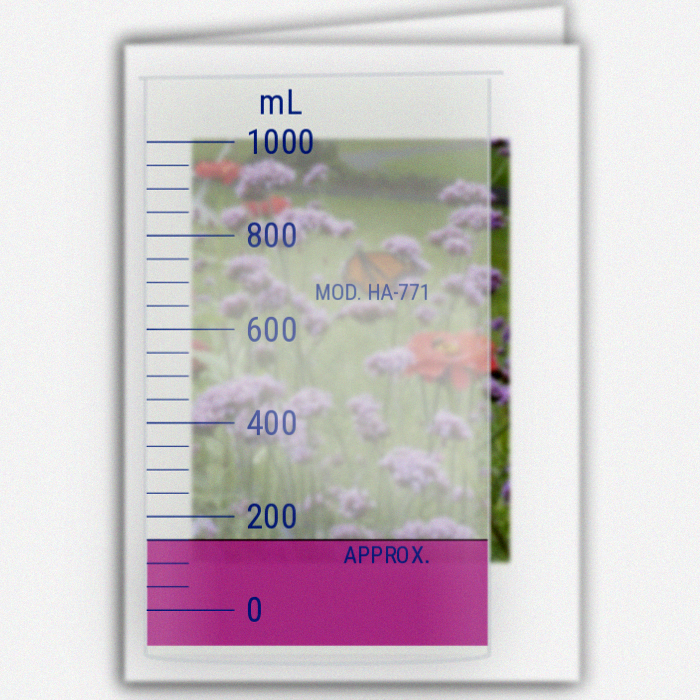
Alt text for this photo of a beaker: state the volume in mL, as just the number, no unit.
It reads 150
